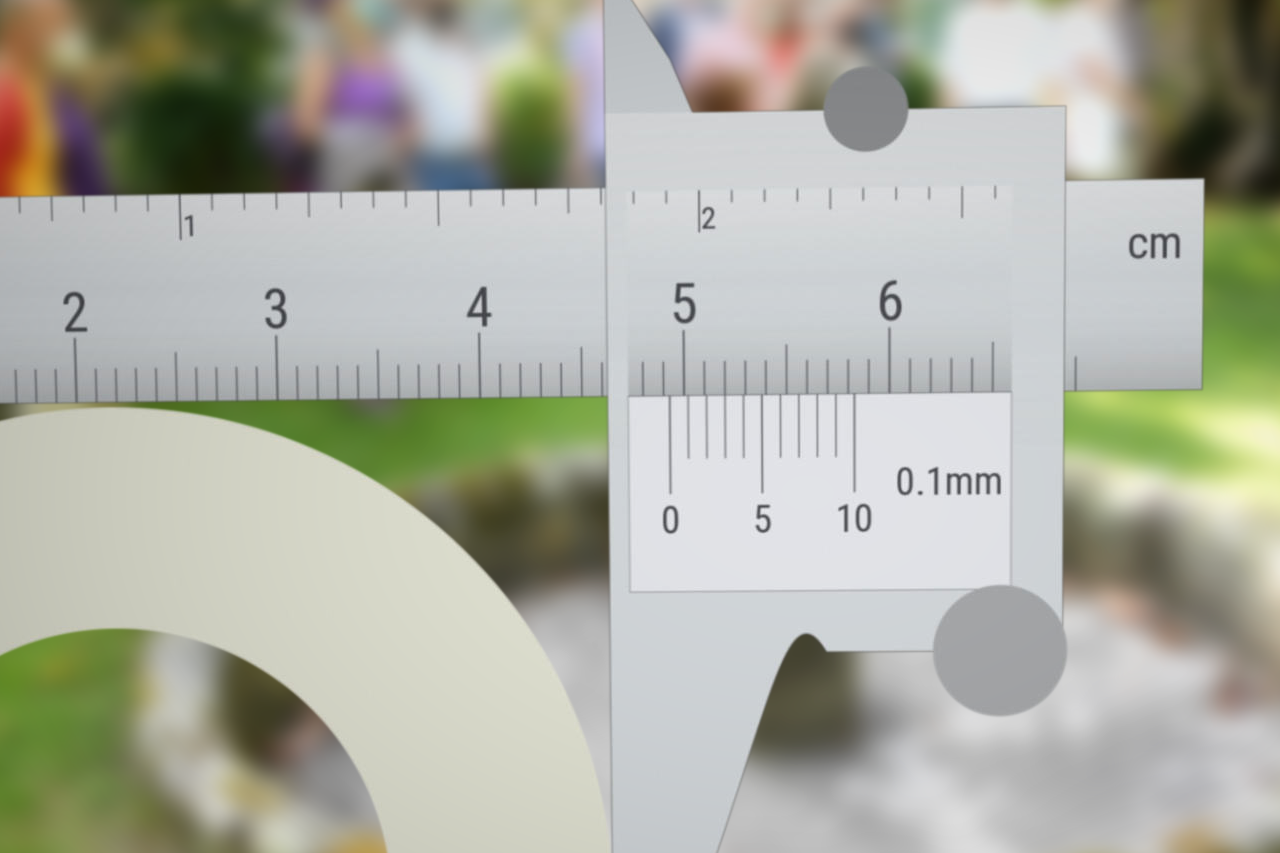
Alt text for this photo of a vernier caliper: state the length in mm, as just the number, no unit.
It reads 49.3
